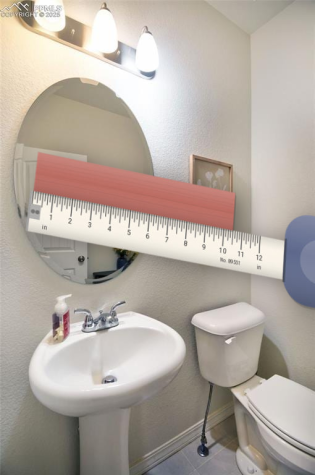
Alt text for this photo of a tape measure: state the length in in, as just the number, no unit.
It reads 10.5
